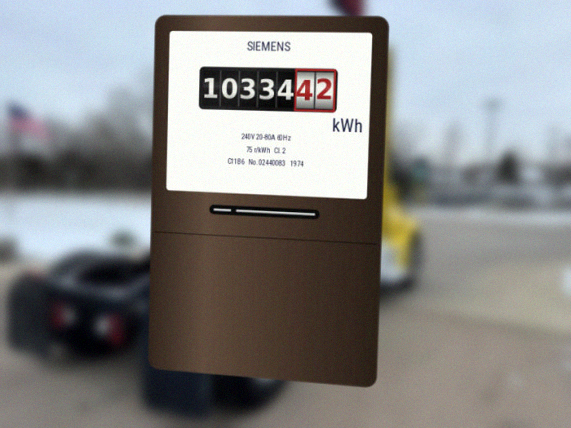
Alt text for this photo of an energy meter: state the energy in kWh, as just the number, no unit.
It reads 10334.42
